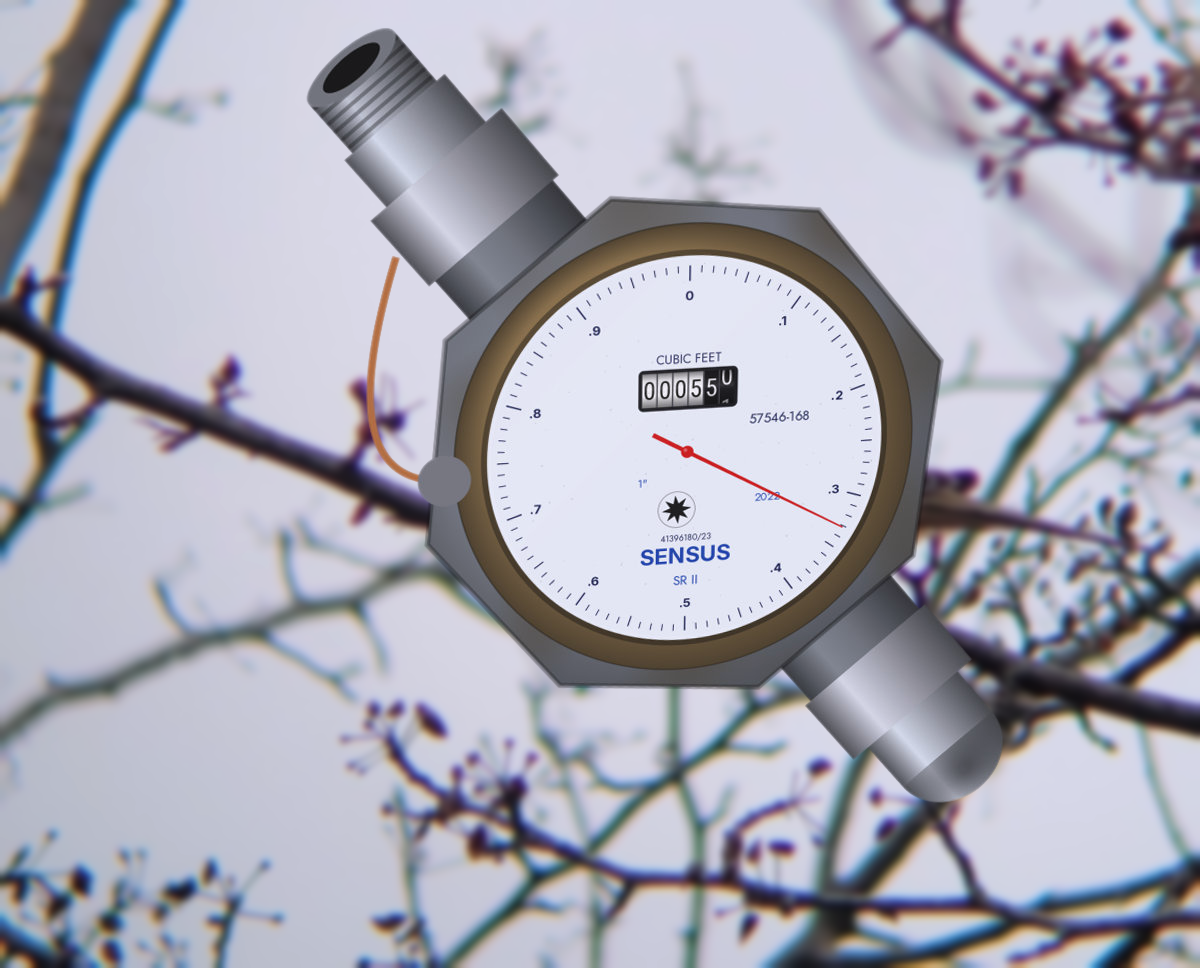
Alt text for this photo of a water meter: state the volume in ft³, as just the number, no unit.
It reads 550.33
